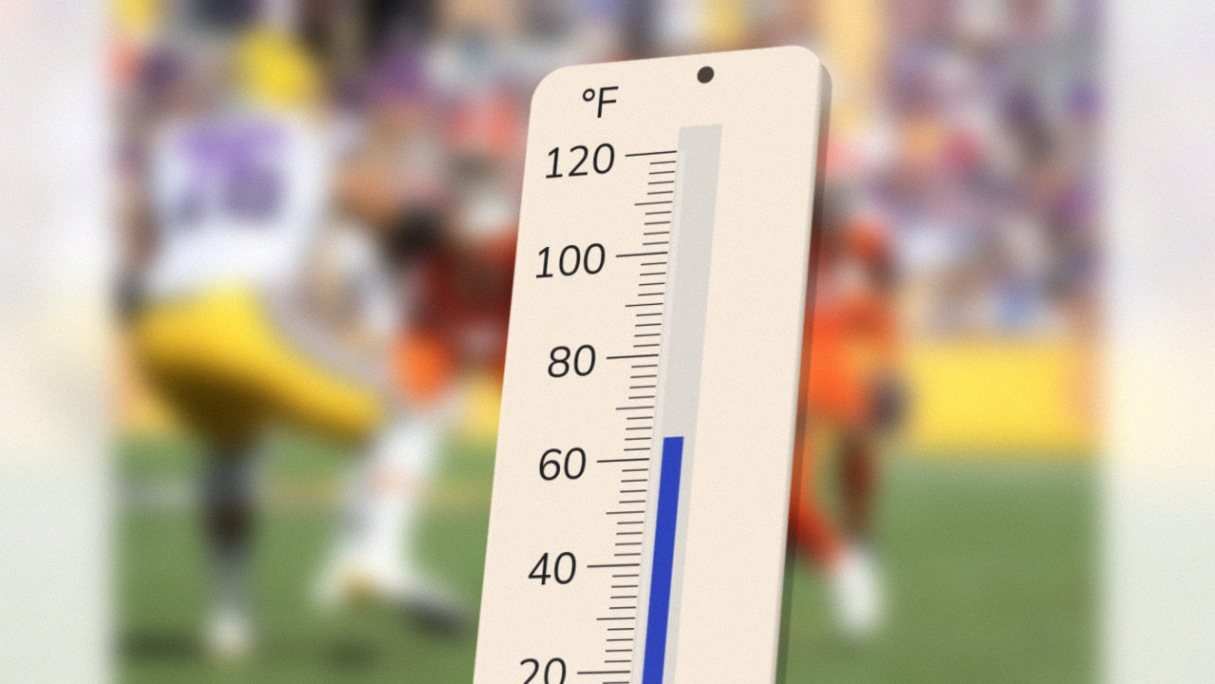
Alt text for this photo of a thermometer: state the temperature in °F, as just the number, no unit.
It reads 64
